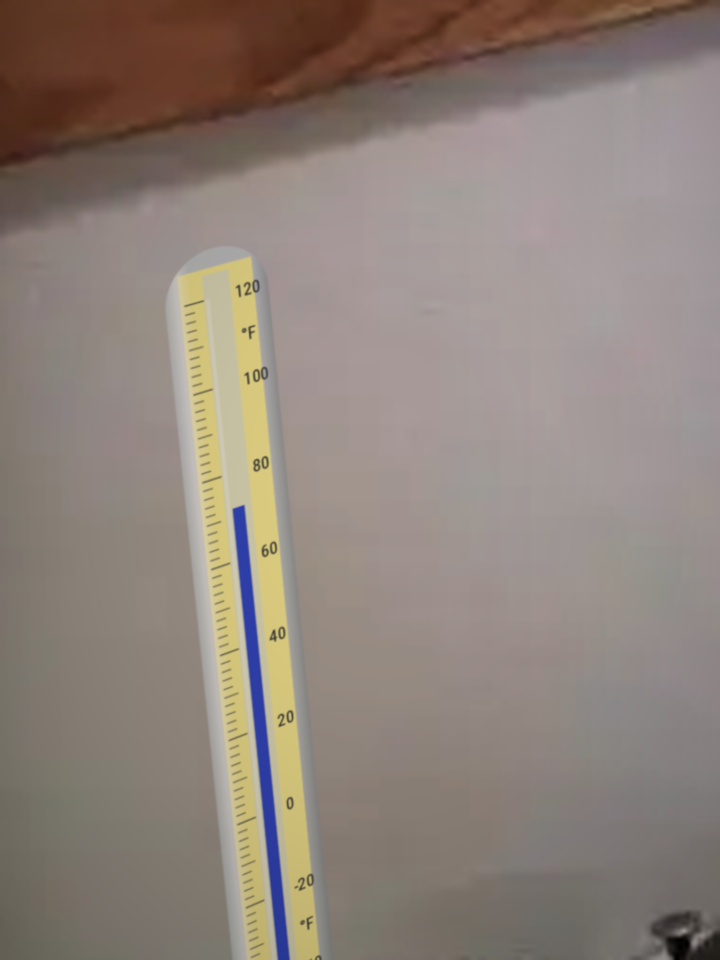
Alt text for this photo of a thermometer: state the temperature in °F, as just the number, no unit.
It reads 72
